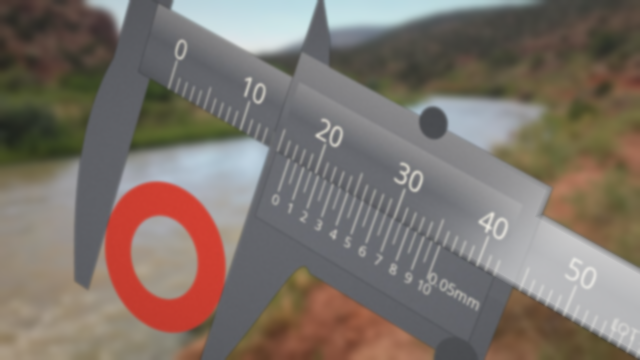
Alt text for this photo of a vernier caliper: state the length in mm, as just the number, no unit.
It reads 16.6
